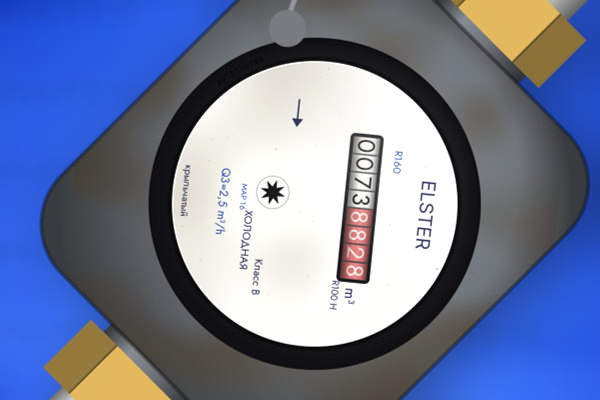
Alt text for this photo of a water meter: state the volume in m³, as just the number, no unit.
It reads 73.8828
